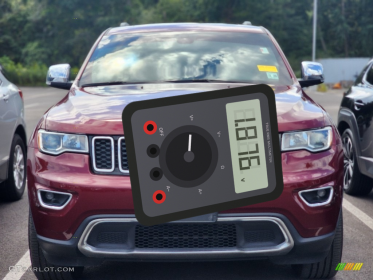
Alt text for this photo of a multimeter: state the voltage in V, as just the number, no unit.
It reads 1.876
